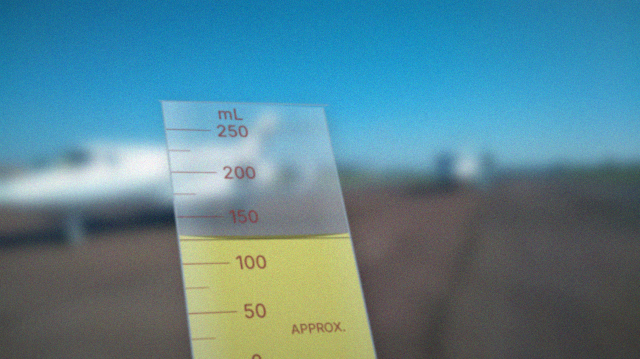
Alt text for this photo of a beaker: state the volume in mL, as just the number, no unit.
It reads 125
